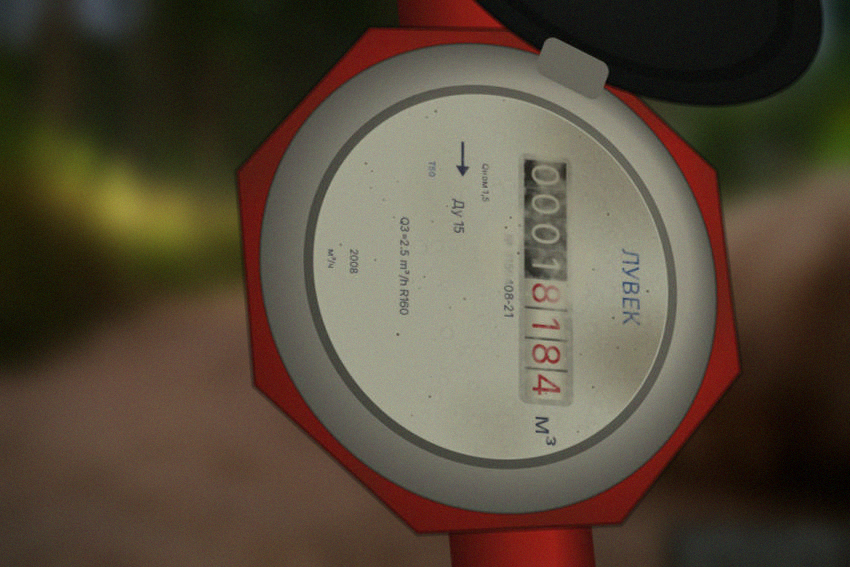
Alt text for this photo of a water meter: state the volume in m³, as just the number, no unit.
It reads 1.8184
